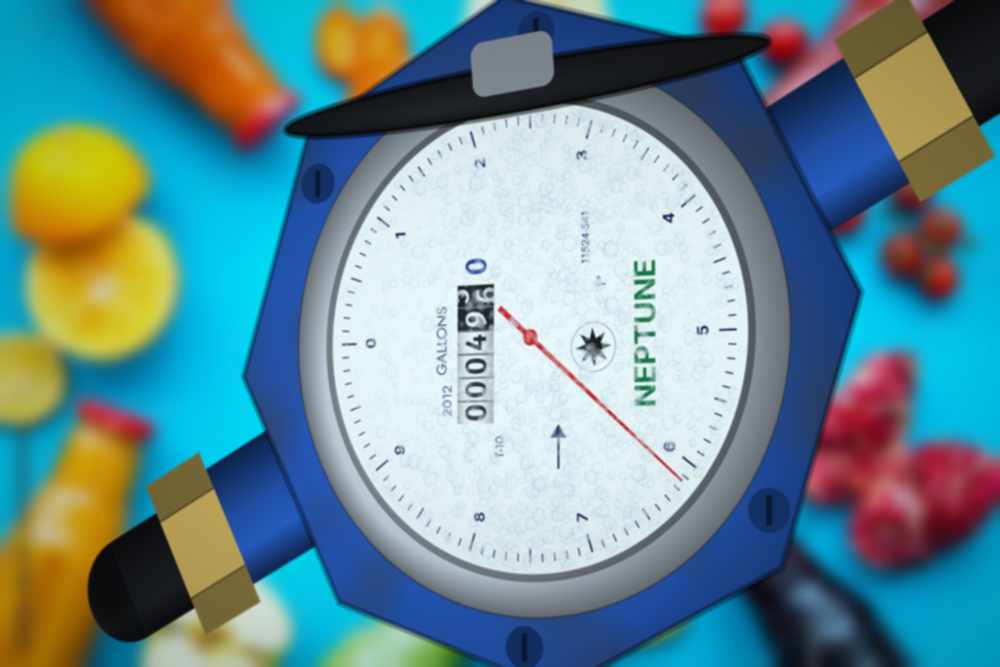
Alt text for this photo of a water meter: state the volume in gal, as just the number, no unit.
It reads 4956.1
